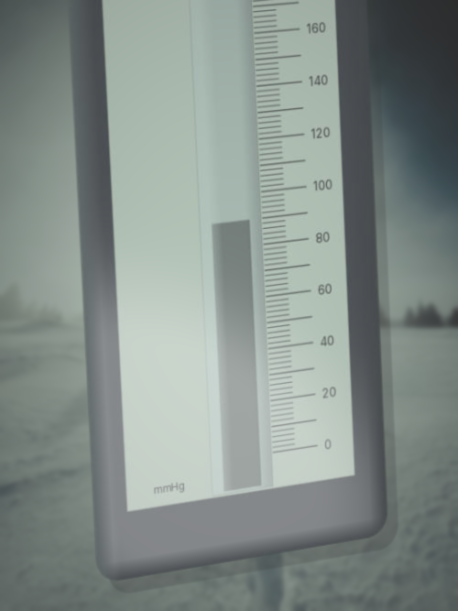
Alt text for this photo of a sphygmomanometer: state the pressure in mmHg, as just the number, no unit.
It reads 90
